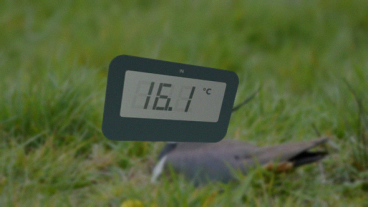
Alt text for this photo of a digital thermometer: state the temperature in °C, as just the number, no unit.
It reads 16.1
